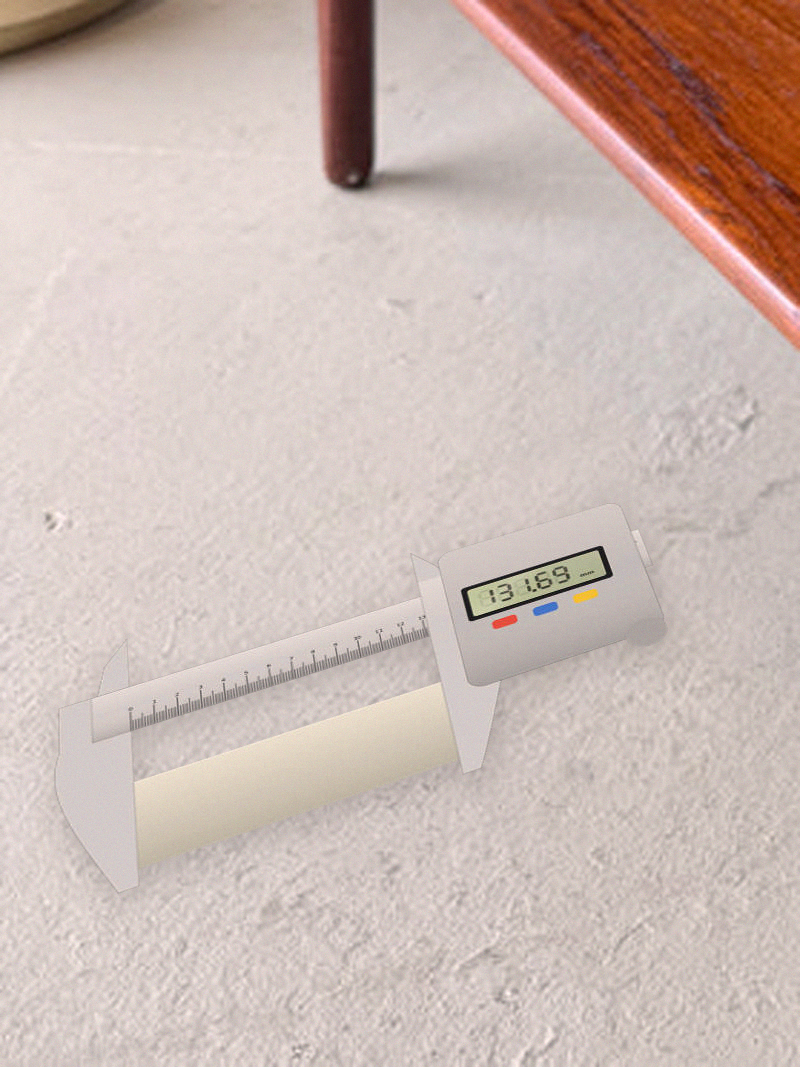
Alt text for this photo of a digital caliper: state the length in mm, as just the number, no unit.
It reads 131.69
